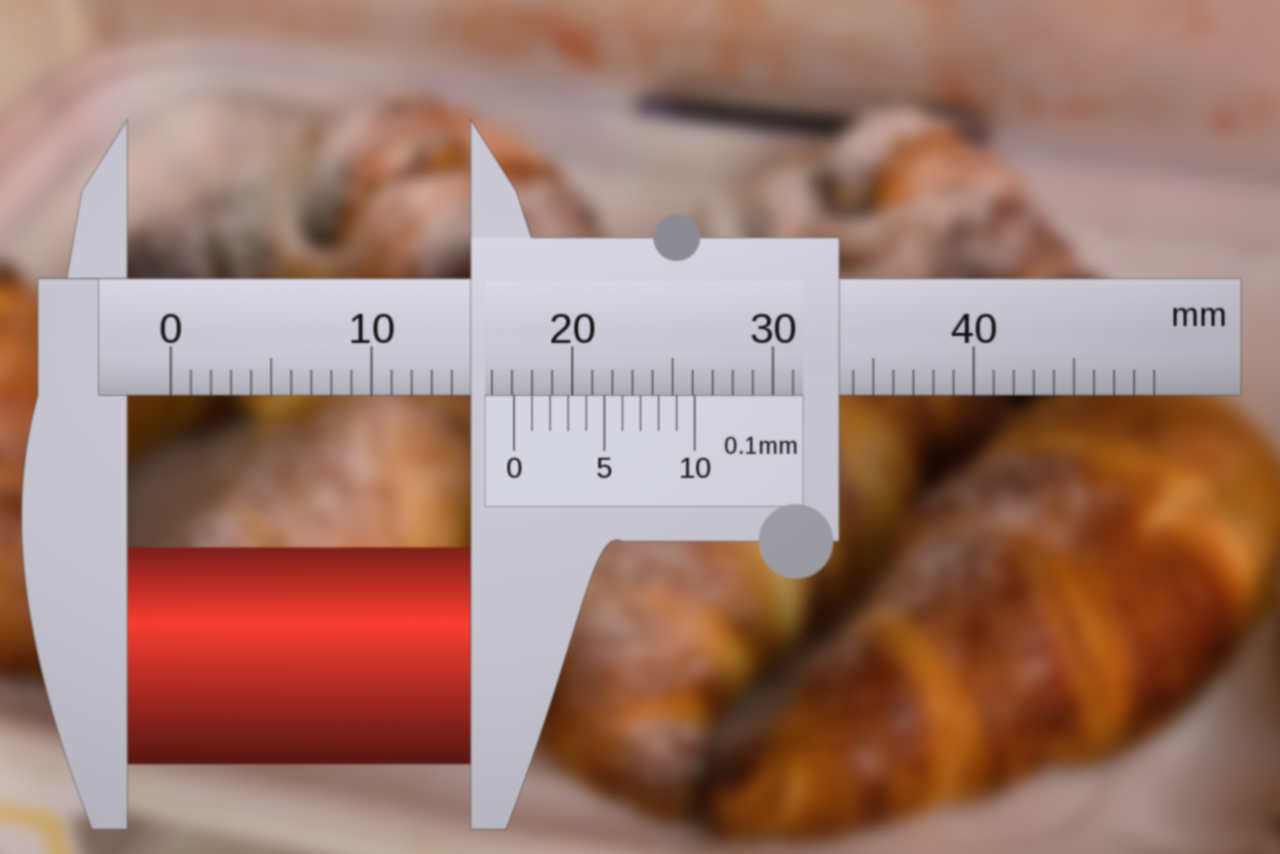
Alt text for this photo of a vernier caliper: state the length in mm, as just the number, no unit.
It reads 17.1
